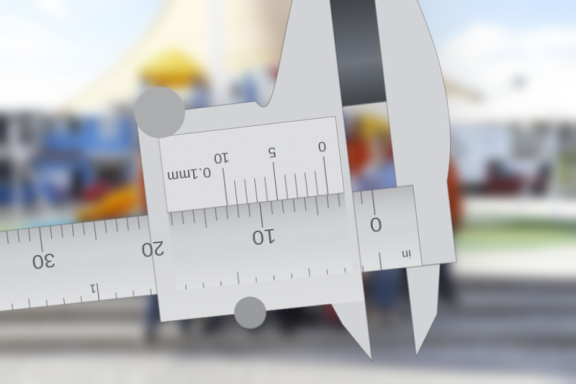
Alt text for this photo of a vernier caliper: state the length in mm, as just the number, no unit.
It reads 3.9
